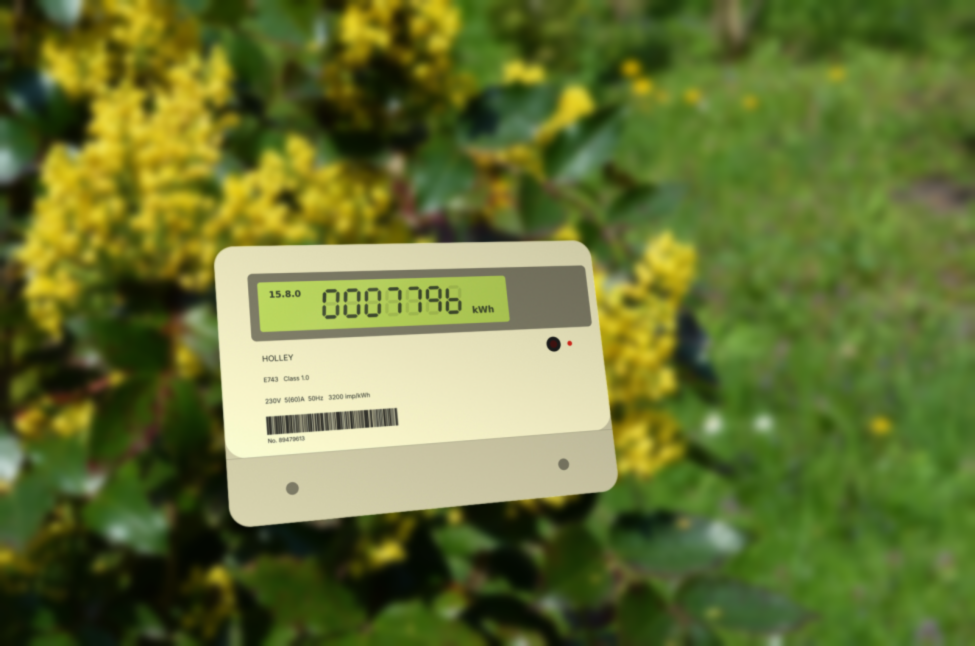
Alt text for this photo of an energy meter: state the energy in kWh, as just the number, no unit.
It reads 7796
